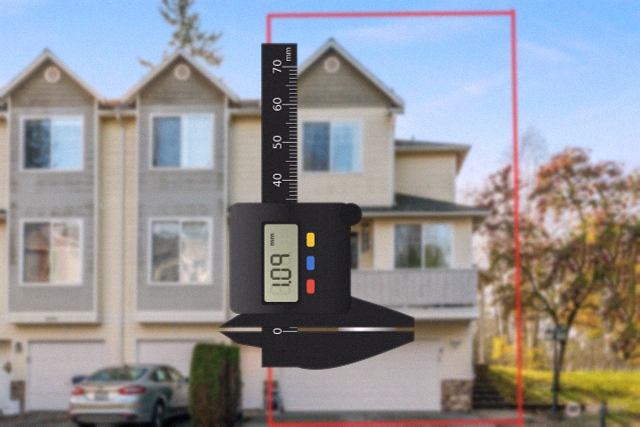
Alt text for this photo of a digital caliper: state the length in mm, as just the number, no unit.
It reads 1.09
